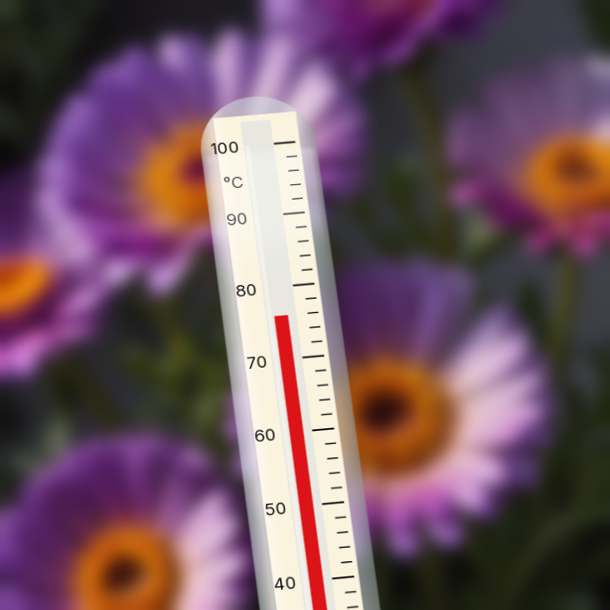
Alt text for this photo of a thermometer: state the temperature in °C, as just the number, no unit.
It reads 76
